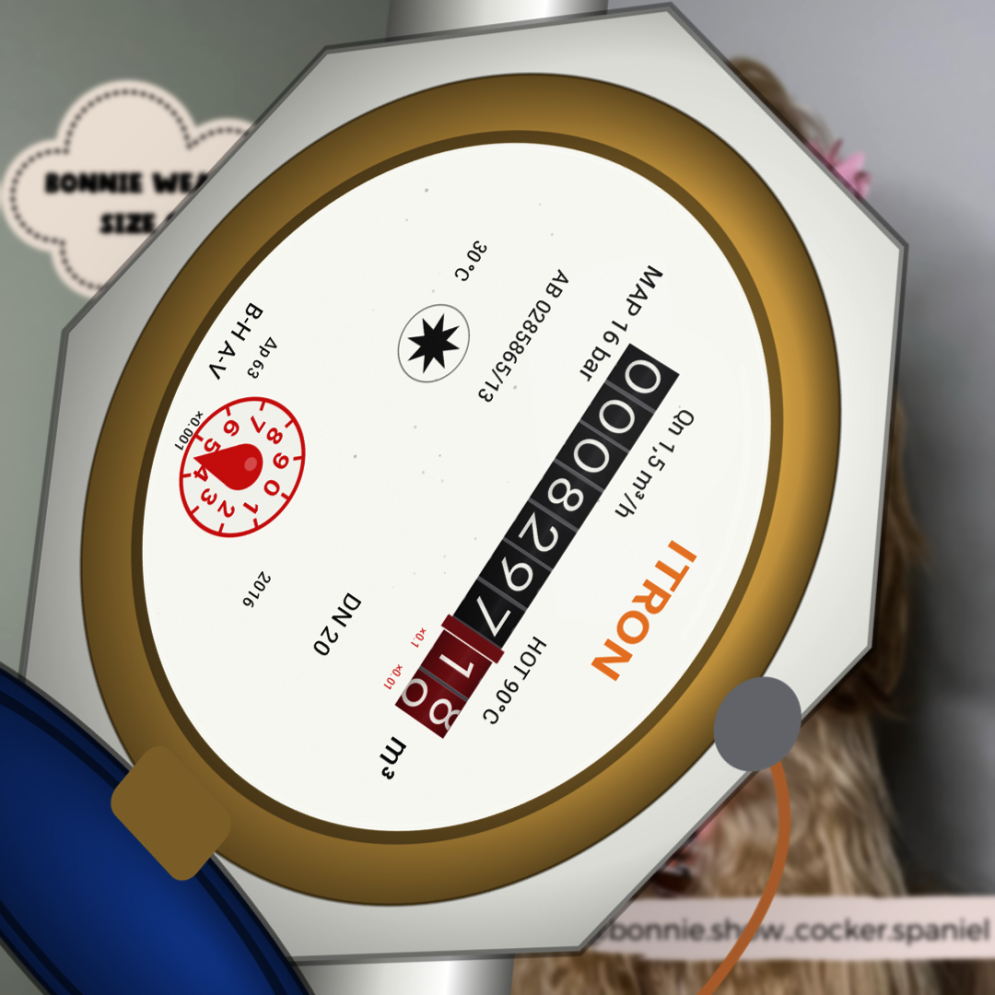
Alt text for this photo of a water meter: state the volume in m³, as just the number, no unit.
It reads 8297.184
